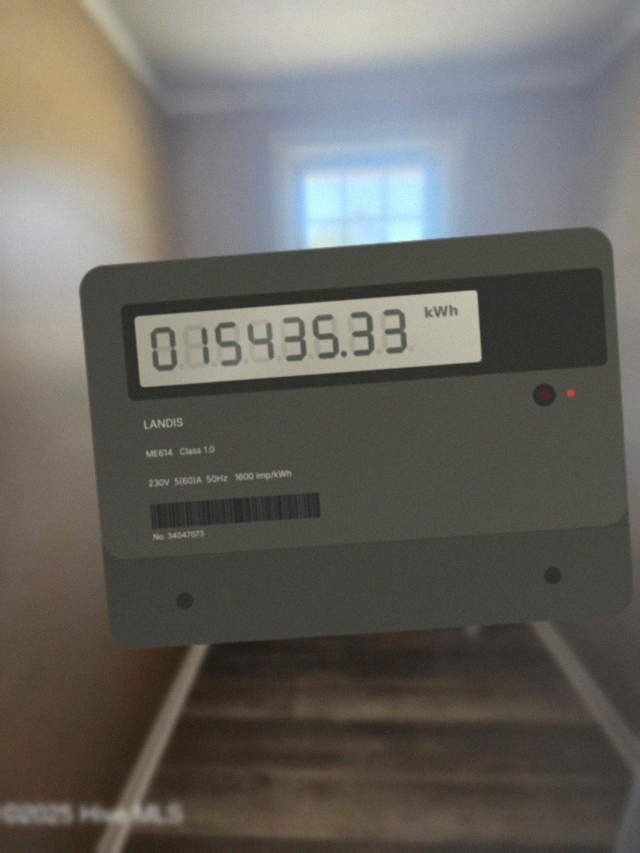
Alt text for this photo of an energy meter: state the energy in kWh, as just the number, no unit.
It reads 15435.33
